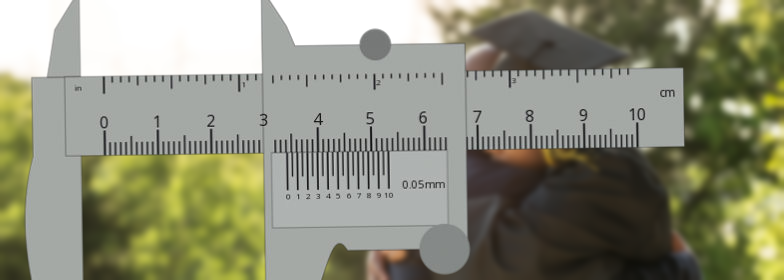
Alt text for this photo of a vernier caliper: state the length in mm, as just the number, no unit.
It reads 34.2
